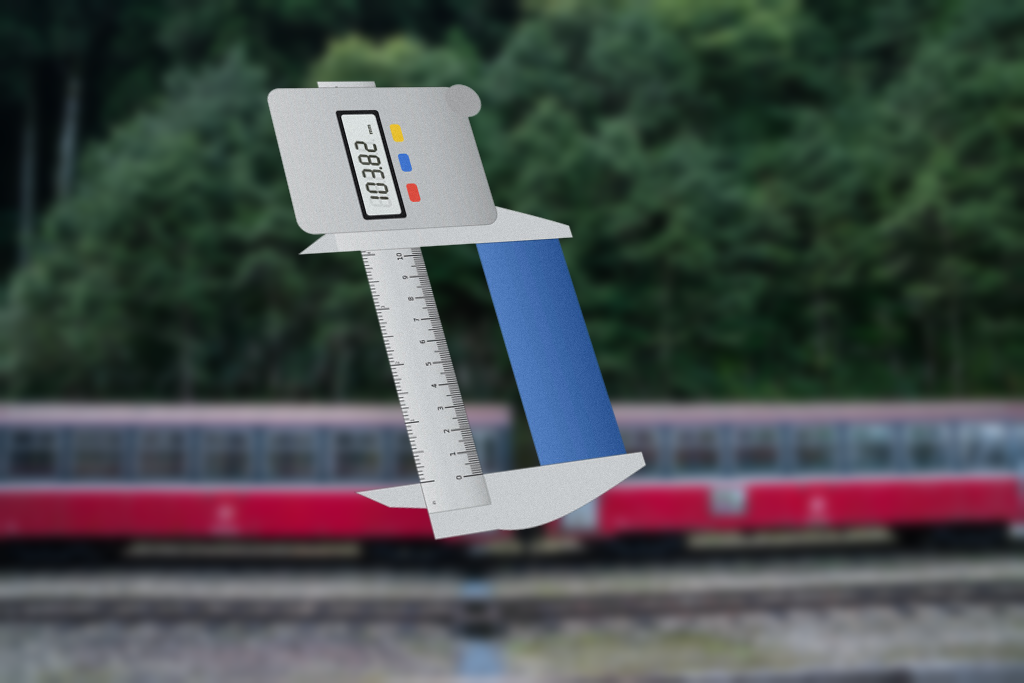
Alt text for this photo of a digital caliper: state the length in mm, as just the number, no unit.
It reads 103.82
